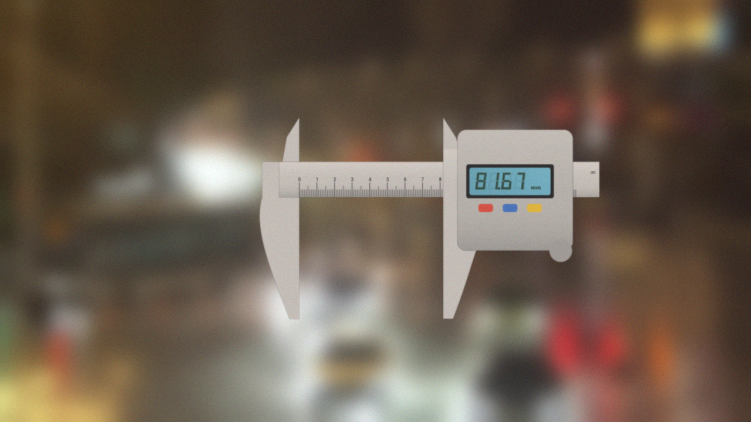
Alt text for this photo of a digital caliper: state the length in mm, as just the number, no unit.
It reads 81.67
